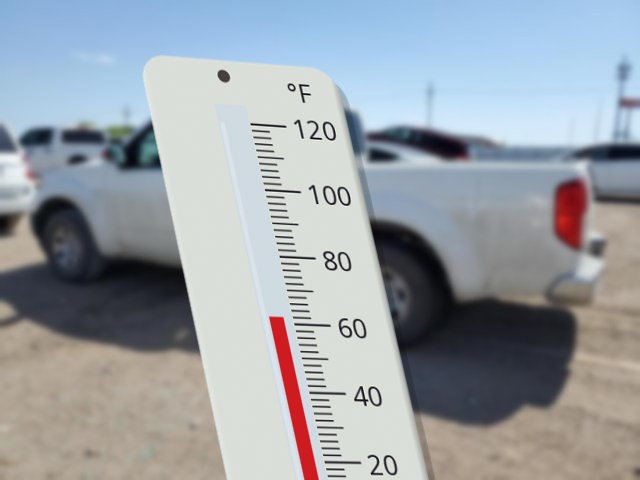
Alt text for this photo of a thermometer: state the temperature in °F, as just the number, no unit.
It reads 62
